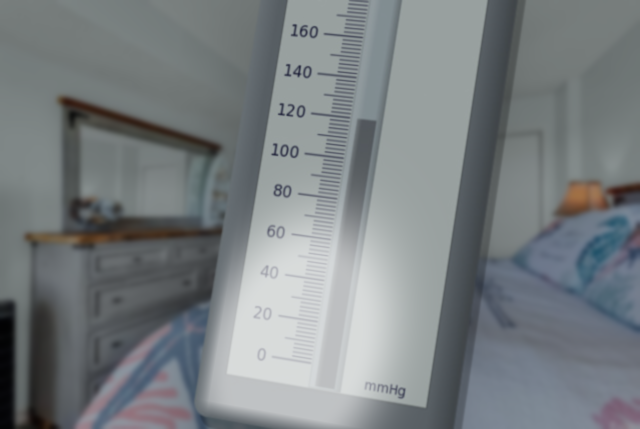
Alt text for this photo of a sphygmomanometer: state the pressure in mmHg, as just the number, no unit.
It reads 120
